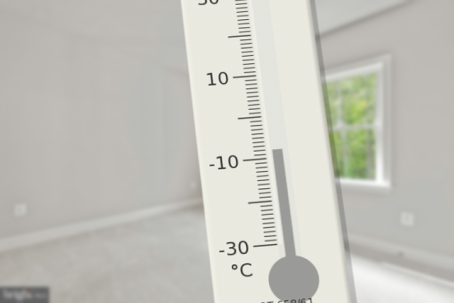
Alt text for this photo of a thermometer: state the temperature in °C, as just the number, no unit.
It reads -8
